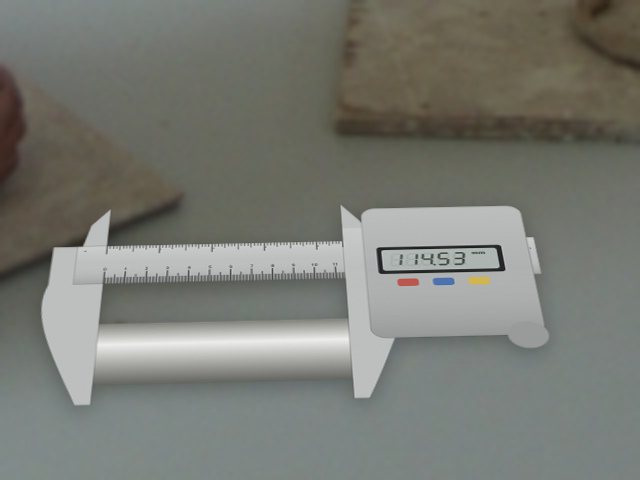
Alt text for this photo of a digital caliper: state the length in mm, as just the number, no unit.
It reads 114.53
